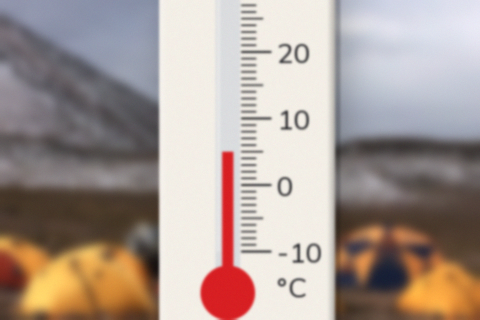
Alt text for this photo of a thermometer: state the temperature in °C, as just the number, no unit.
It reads 5
